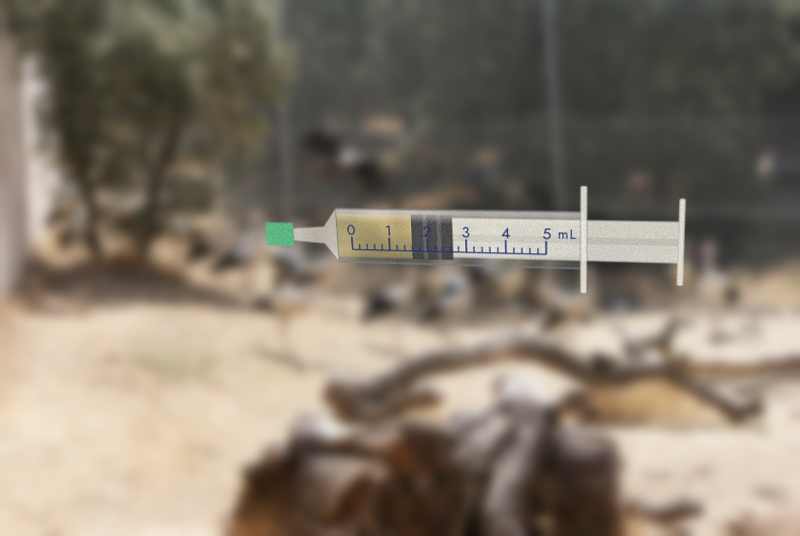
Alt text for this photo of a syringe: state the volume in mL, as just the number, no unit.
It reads 1.6
